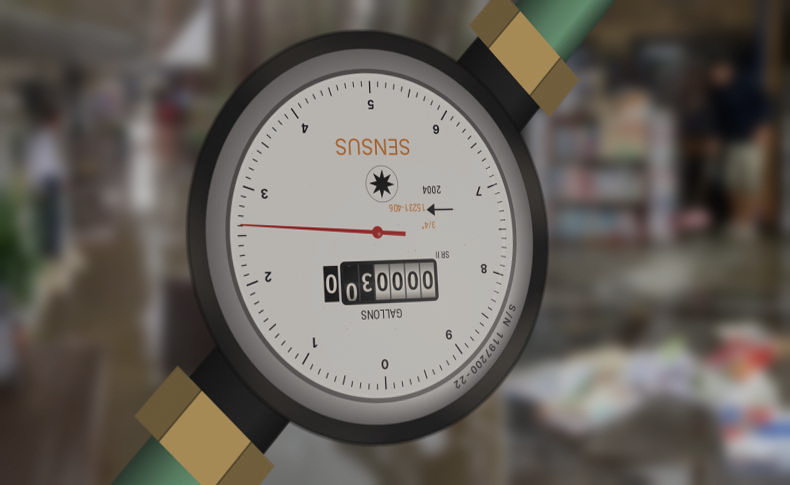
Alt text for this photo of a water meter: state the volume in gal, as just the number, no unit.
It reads 302.6
